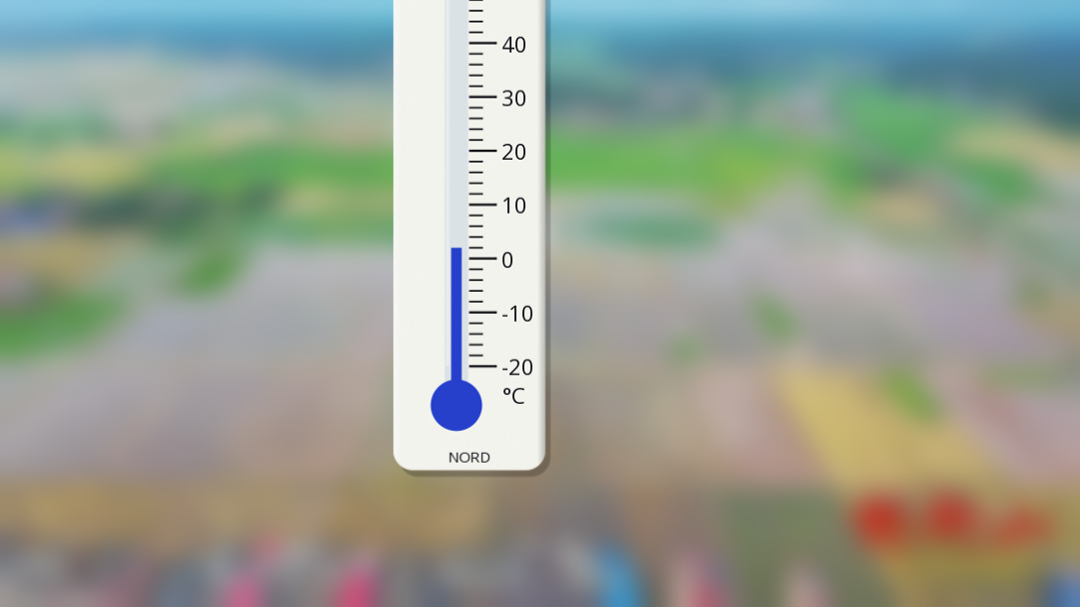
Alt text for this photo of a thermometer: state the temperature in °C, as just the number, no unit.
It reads 2
